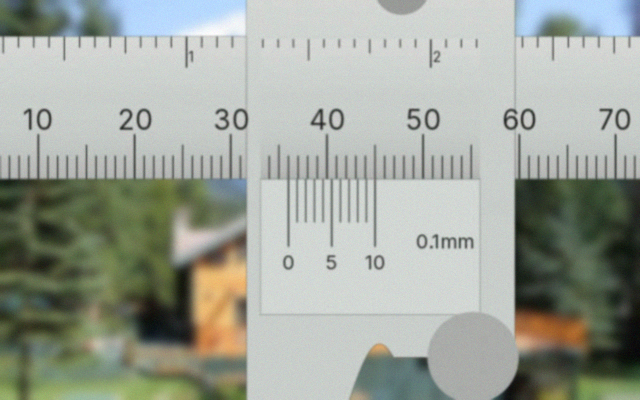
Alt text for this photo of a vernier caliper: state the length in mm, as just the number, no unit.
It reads 36.0
